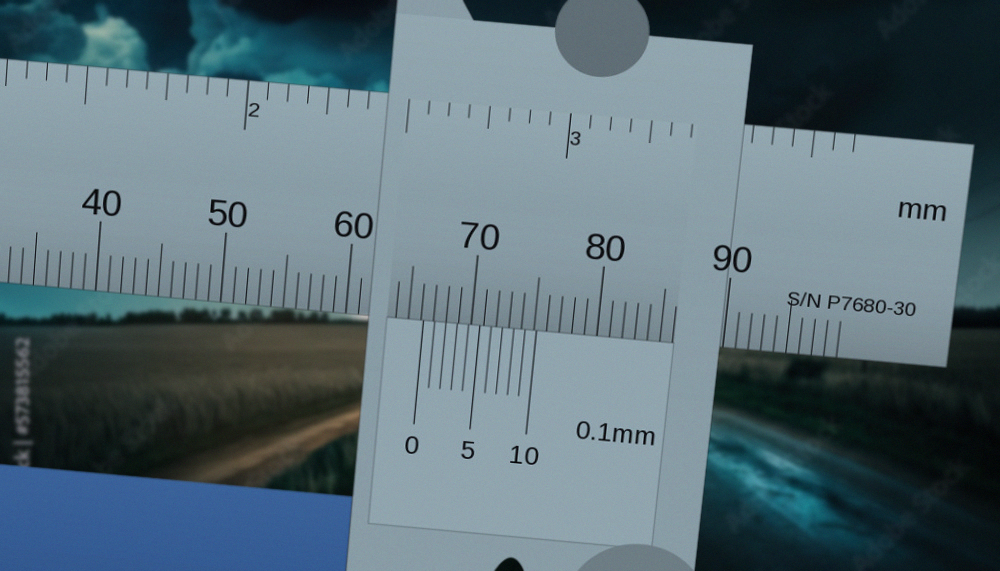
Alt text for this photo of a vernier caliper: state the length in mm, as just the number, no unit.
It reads 66.2
